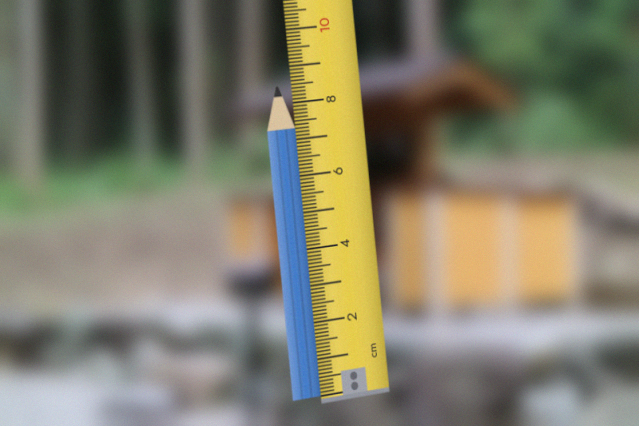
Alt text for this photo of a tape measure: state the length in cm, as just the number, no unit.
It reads 8.5
